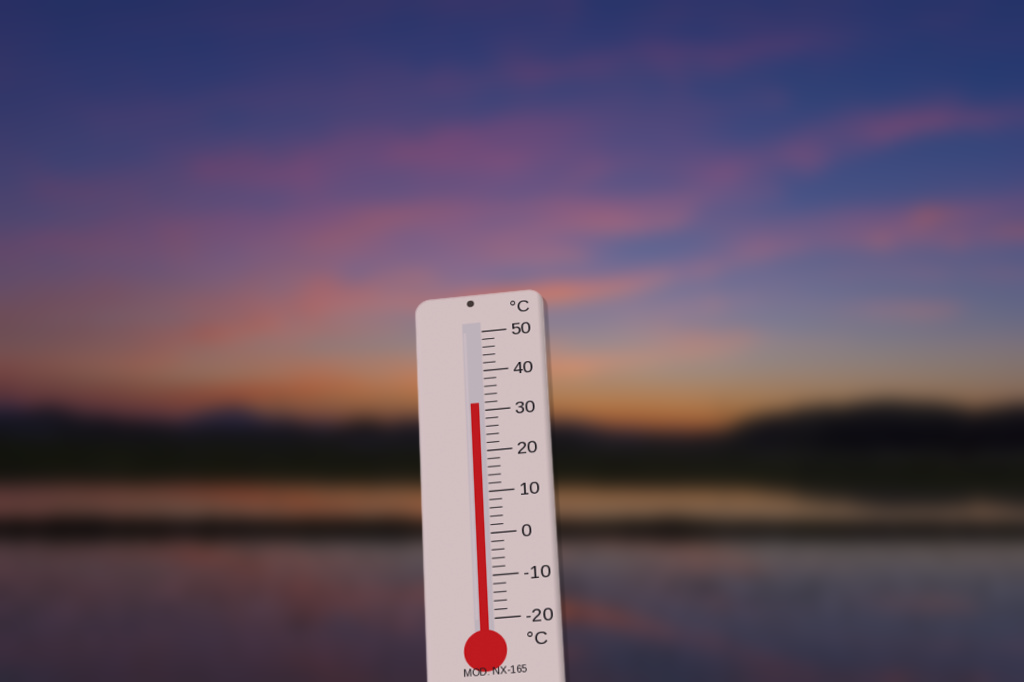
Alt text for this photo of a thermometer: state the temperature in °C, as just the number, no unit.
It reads 32
